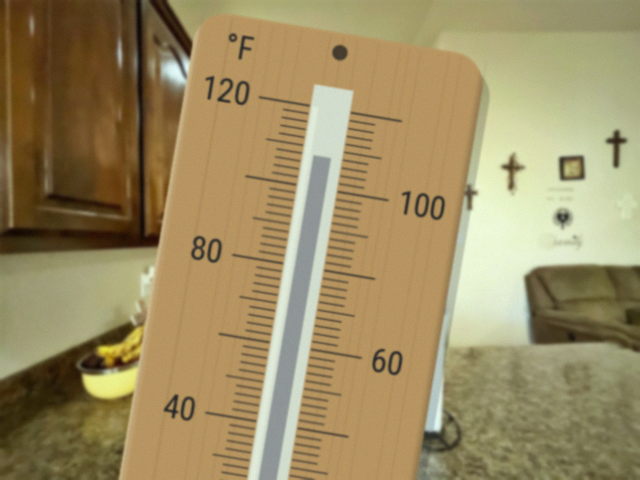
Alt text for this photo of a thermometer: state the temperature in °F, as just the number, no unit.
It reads 108
